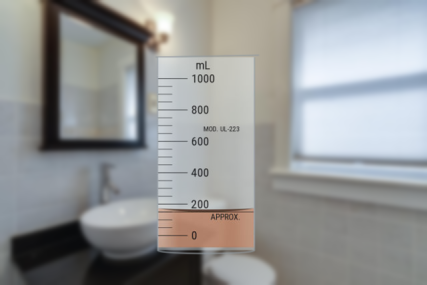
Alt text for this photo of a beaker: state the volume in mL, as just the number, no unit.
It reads 150
